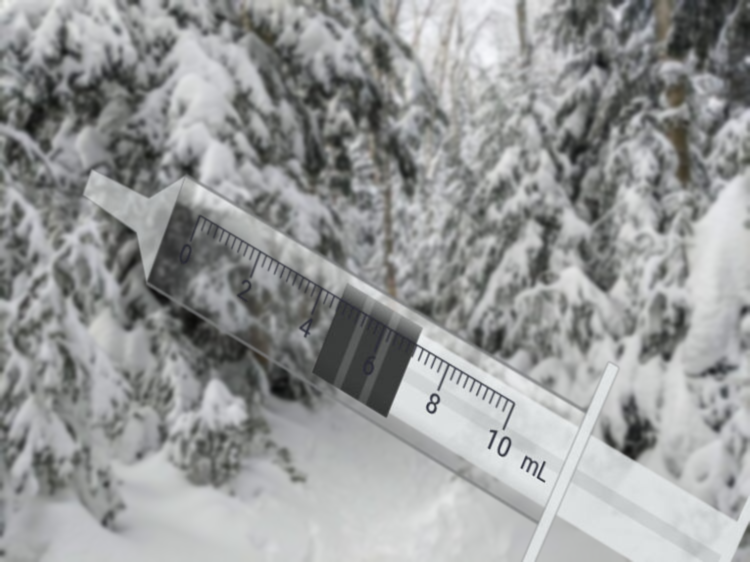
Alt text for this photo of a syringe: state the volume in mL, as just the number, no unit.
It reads 4.6
